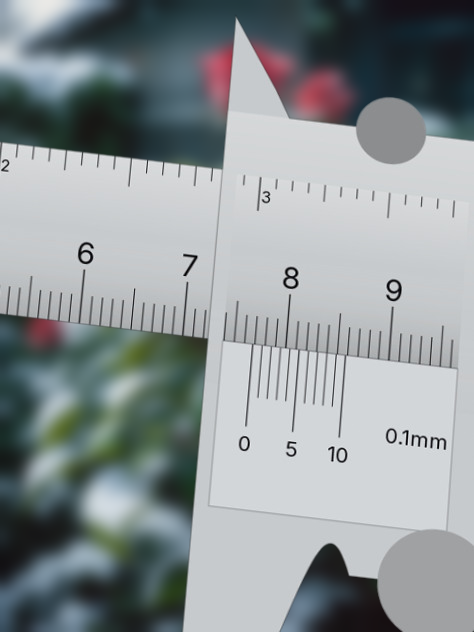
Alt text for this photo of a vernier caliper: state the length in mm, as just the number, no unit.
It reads 76.8
